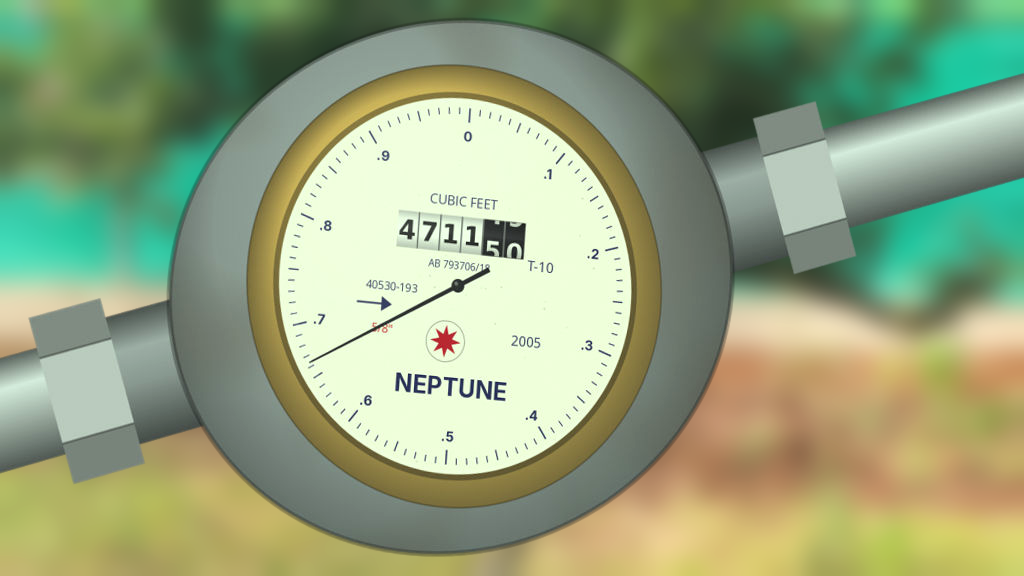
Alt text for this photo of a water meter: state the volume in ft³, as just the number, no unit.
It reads 471149.66
